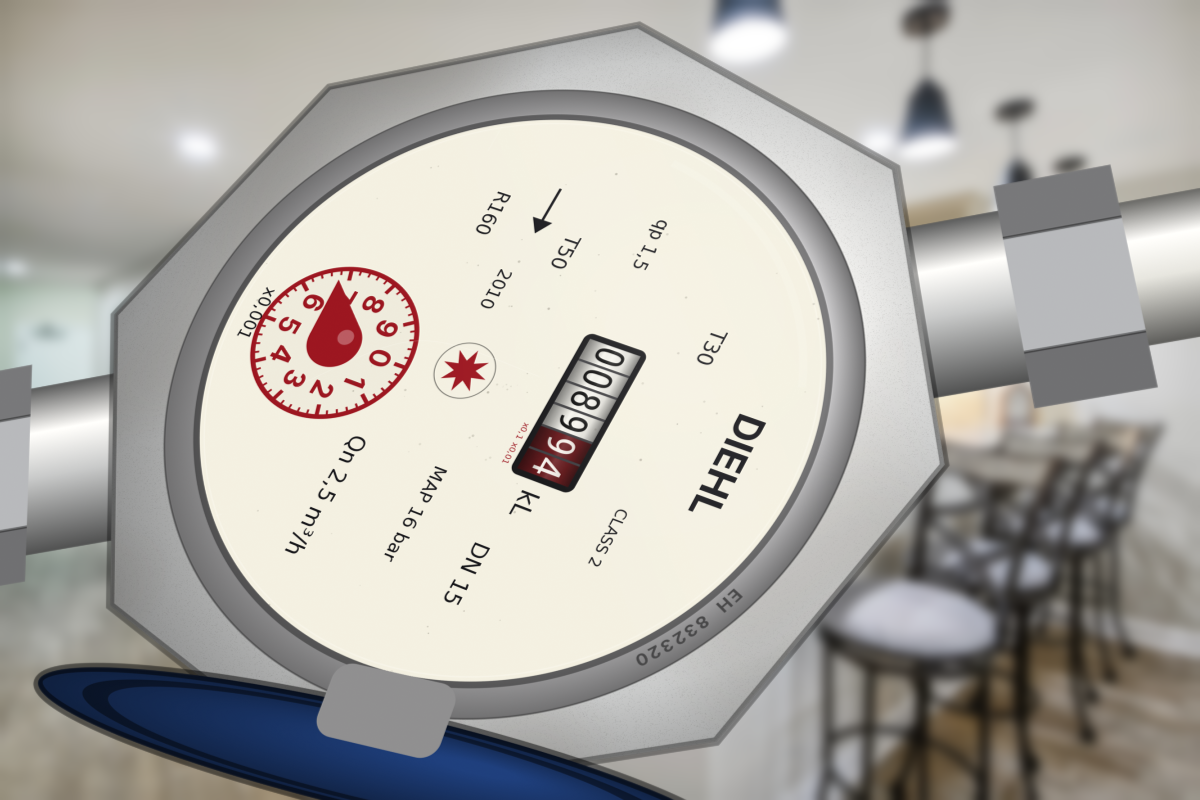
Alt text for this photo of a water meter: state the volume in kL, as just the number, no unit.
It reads 89.946
